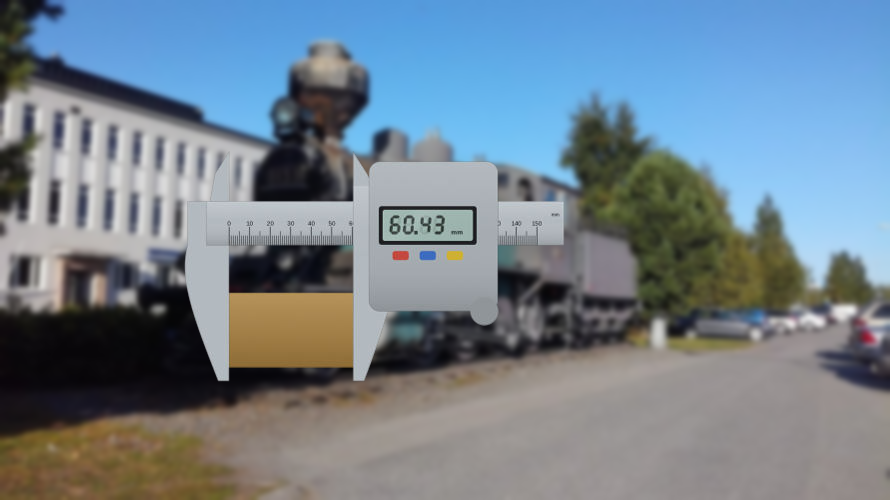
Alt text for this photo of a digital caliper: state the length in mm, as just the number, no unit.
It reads 60.43
